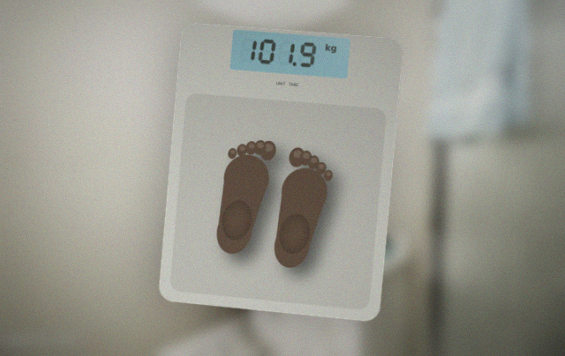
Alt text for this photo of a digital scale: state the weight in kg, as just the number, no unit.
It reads 101.9
